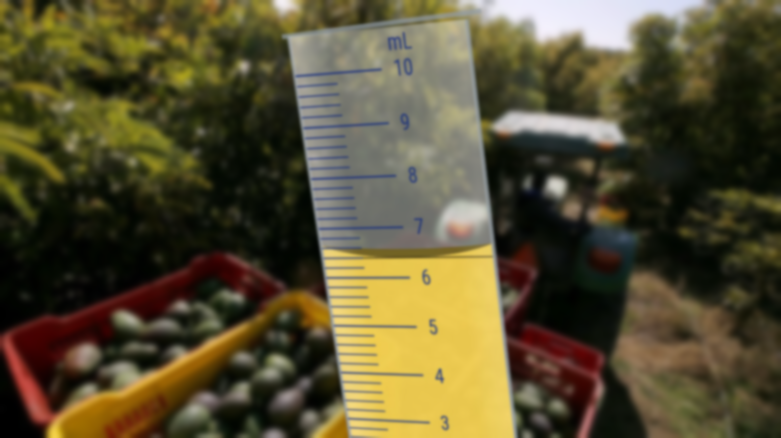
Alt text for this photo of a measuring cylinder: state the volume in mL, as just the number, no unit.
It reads 6.4
